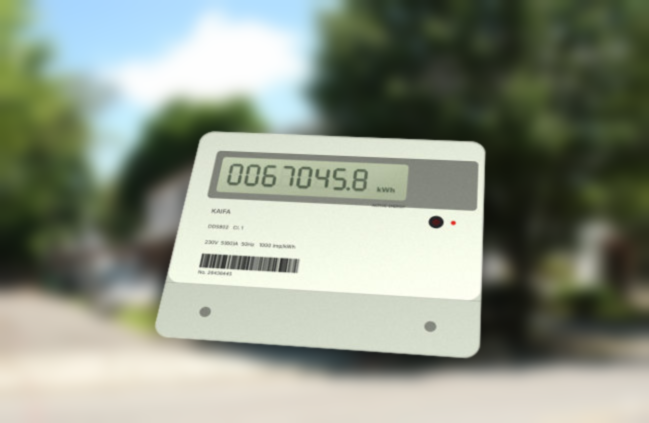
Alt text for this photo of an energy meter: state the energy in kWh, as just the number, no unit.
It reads 67045.8
